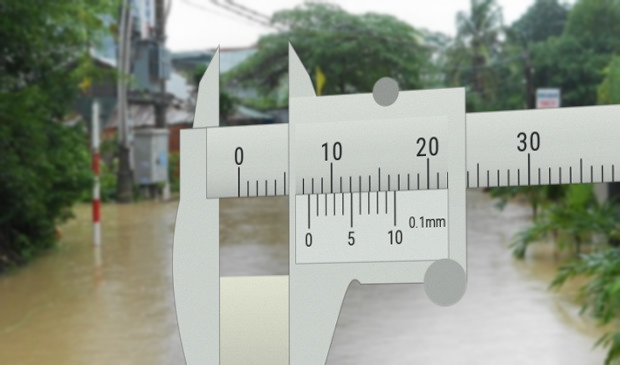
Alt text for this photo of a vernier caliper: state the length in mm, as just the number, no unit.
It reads 7.6
